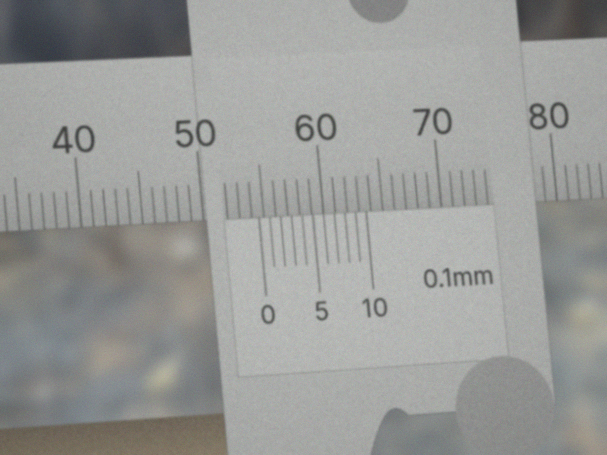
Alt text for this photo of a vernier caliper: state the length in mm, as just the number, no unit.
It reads 54.6
